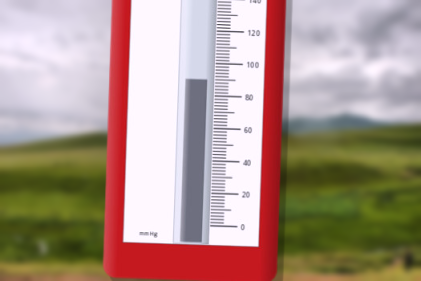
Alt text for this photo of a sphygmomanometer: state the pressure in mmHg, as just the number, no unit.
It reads 90
